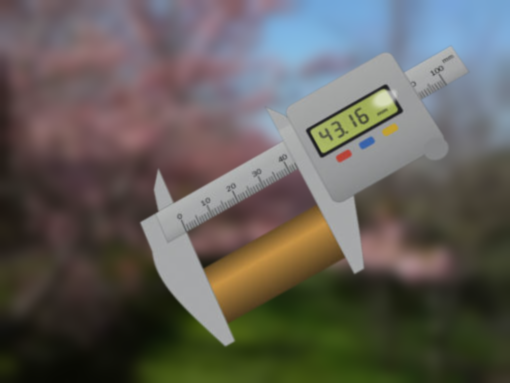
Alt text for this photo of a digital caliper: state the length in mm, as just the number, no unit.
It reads 43.16
